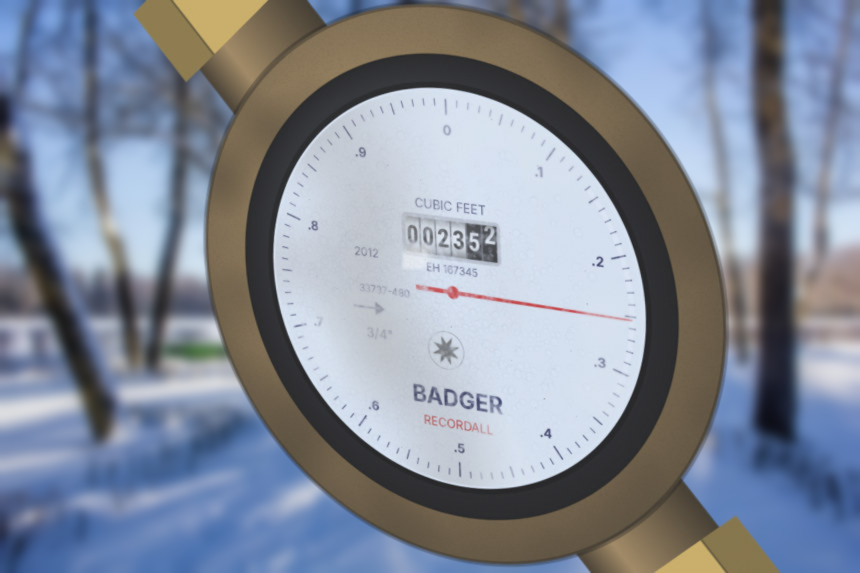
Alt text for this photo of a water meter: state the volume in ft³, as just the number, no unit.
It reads 2352.25
